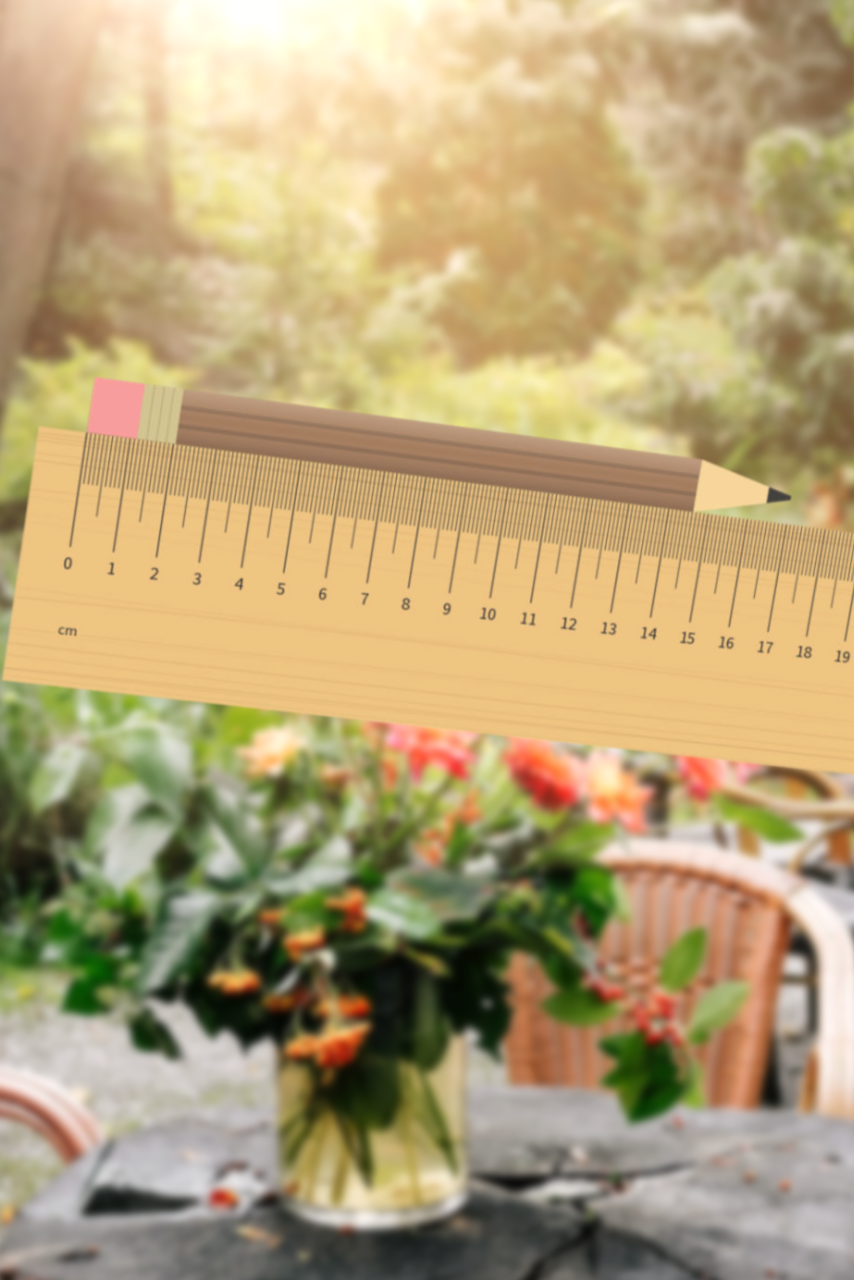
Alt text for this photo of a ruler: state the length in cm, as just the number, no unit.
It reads 17
